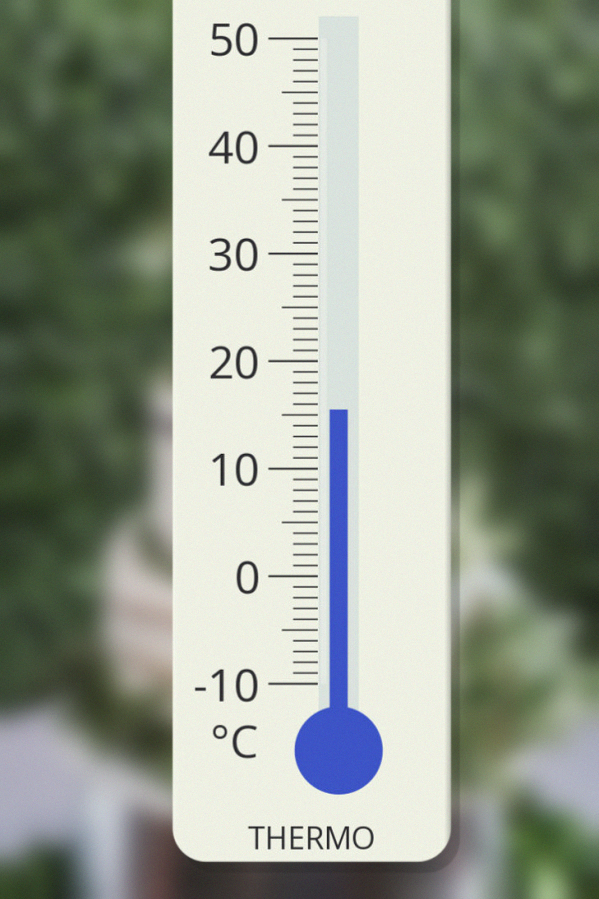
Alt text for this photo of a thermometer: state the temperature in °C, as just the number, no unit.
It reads 15.5
